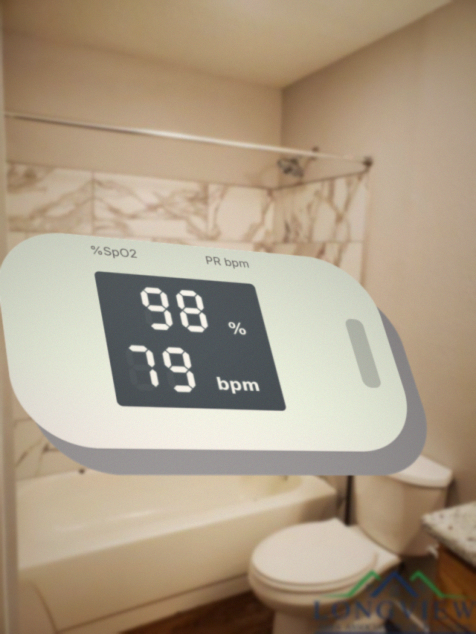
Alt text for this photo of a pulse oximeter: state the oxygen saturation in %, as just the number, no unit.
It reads 98
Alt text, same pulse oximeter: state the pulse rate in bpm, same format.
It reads 79
